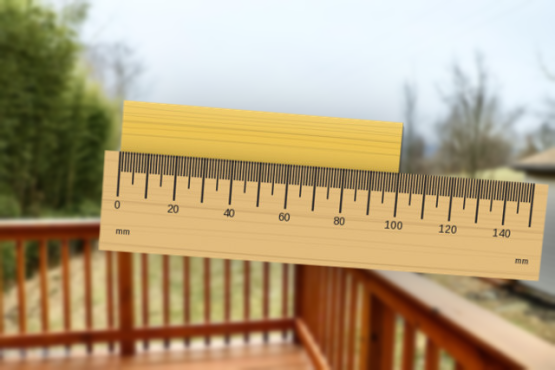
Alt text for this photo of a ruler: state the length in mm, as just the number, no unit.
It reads 100
